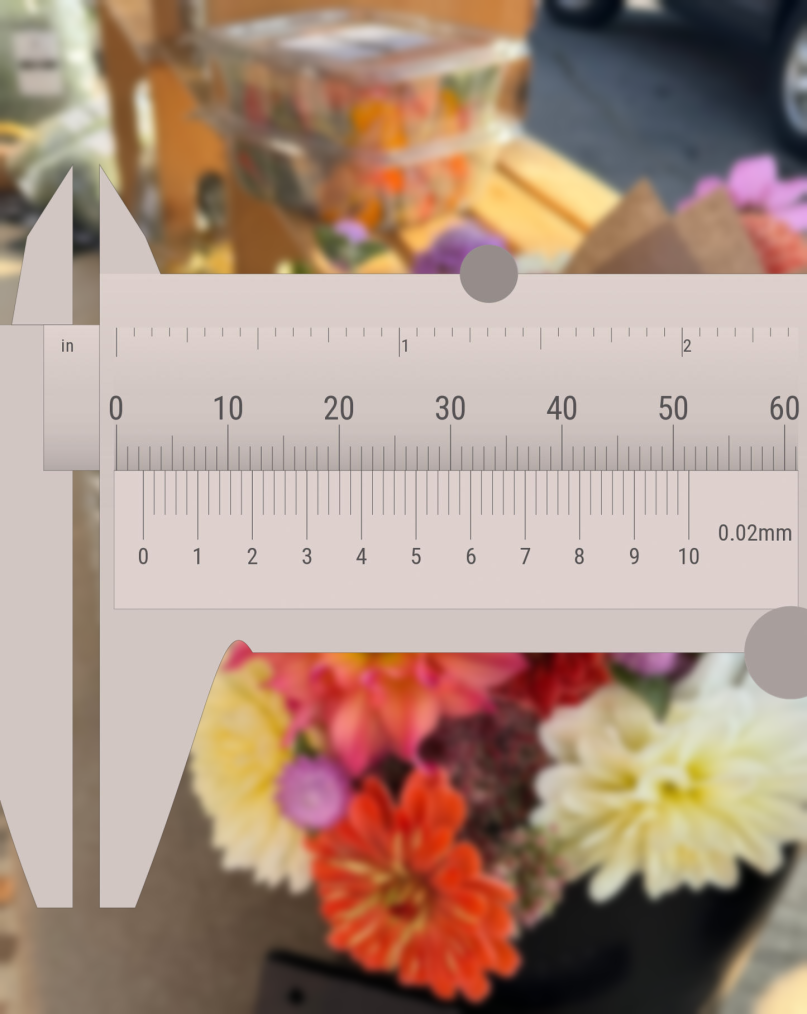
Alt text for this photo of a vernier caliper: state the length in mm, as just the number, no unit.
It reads 2.4
